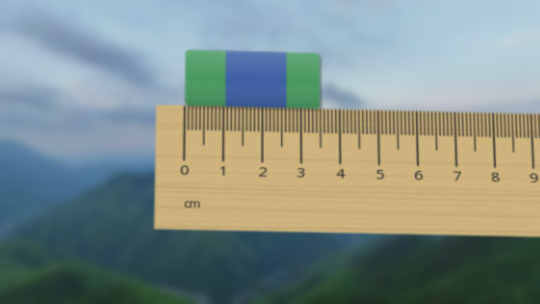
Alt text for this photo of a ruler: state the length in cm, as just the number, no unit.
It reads 3.5
